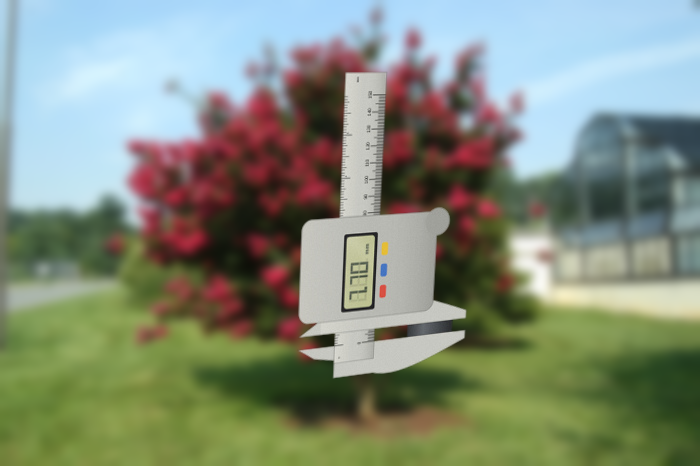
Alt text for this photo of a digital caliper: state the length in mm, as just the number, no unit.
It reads 7.70
